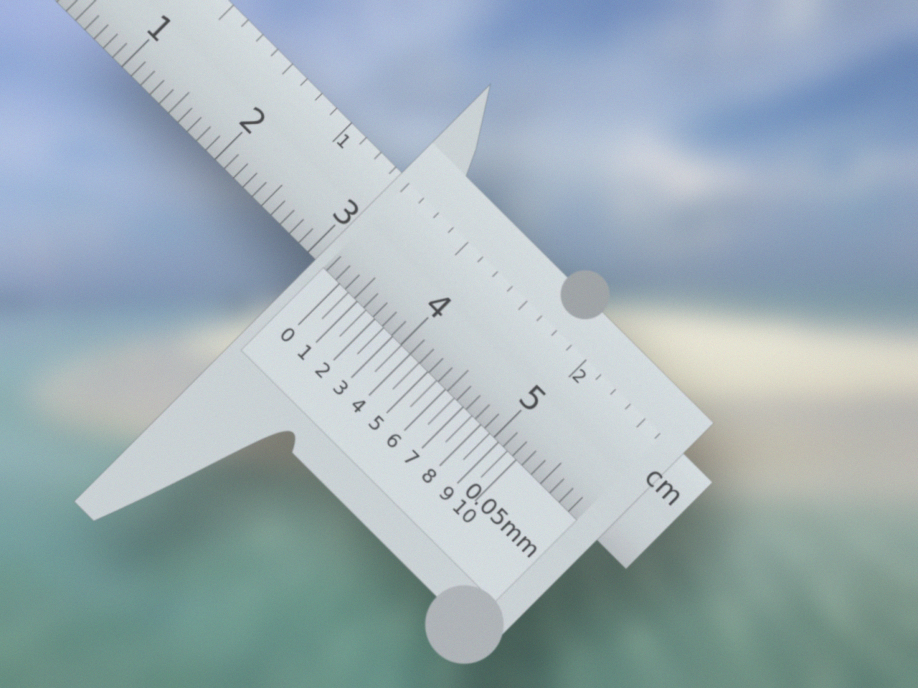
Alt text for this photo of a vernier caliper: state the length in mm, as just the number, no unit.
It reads 33.4
